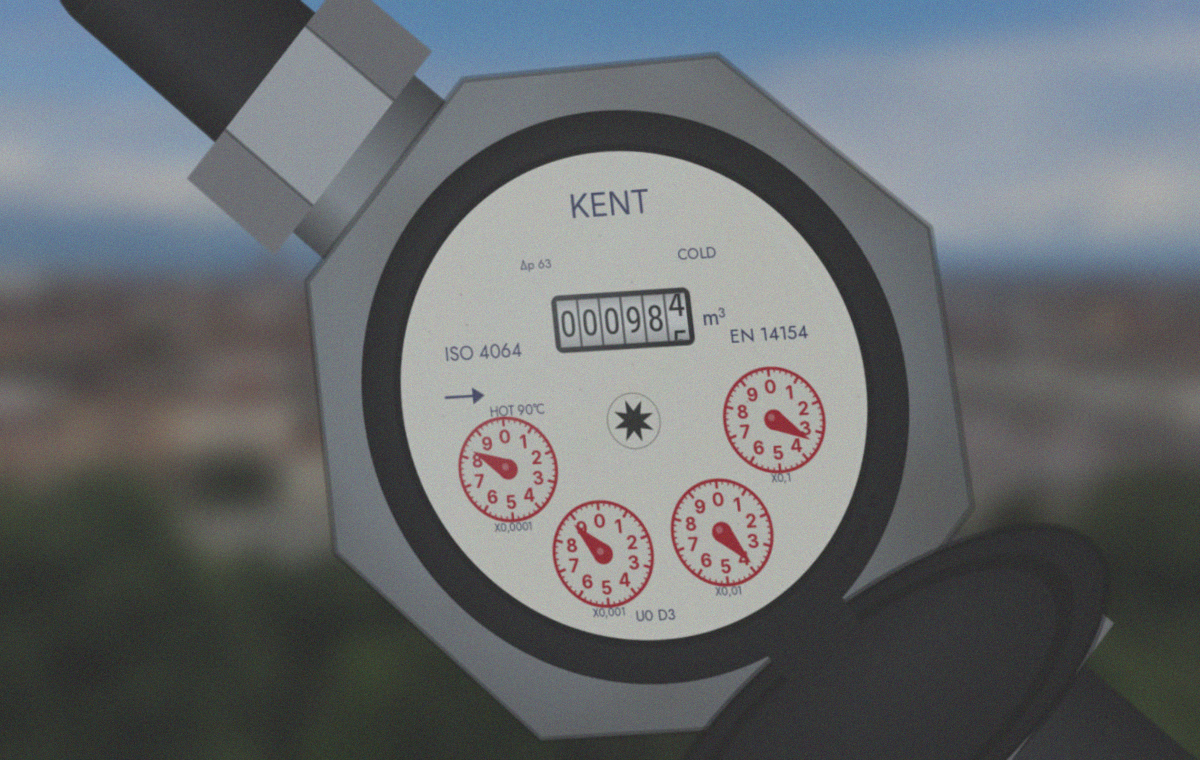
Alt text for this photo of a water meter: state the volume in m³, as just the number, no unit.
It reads 984.3388
